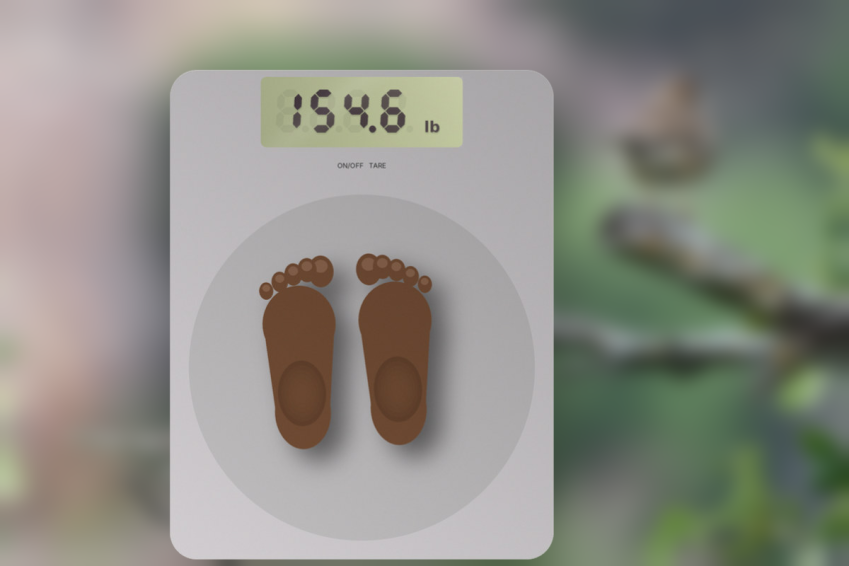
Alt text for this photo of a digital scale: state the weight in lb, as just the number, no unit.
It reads 154.6
